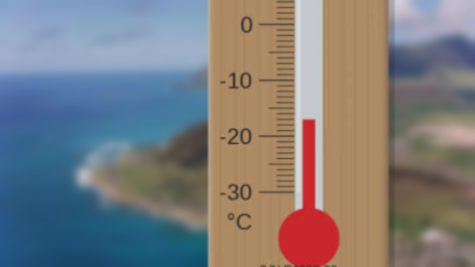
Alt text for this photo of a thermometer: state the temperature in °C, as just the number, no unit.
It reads -17
